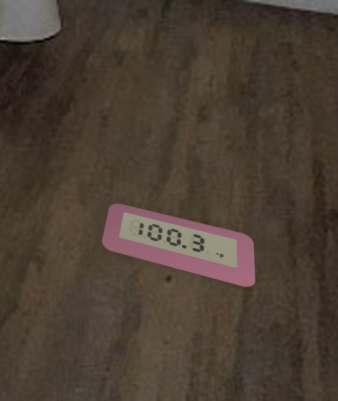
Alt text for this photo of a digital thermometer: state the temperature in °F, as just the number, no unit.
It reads 100.3
